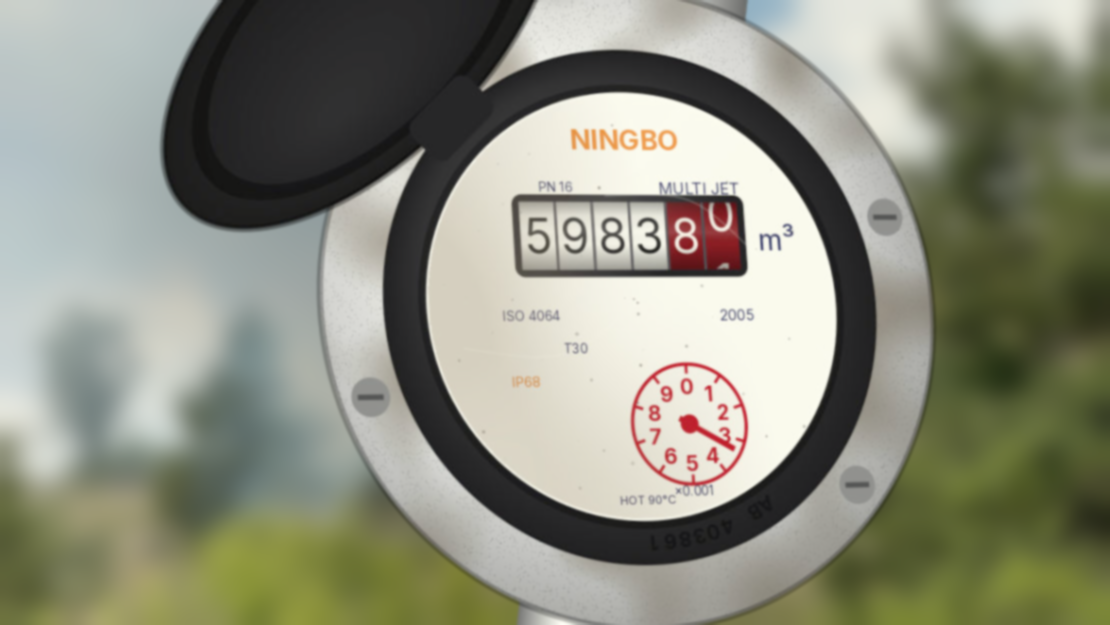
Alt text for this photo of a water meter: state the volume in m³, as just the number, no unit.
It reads 5983.803
